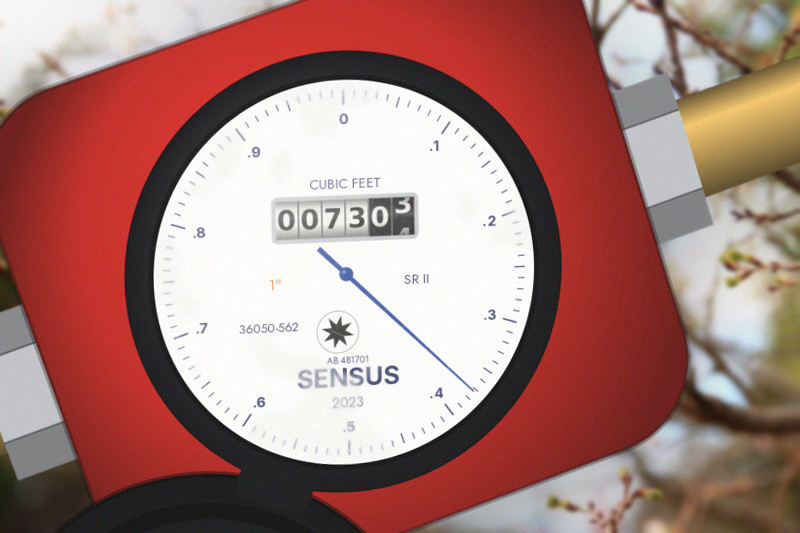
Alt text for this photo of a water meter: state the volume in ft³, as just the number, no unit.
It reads 7303.37
